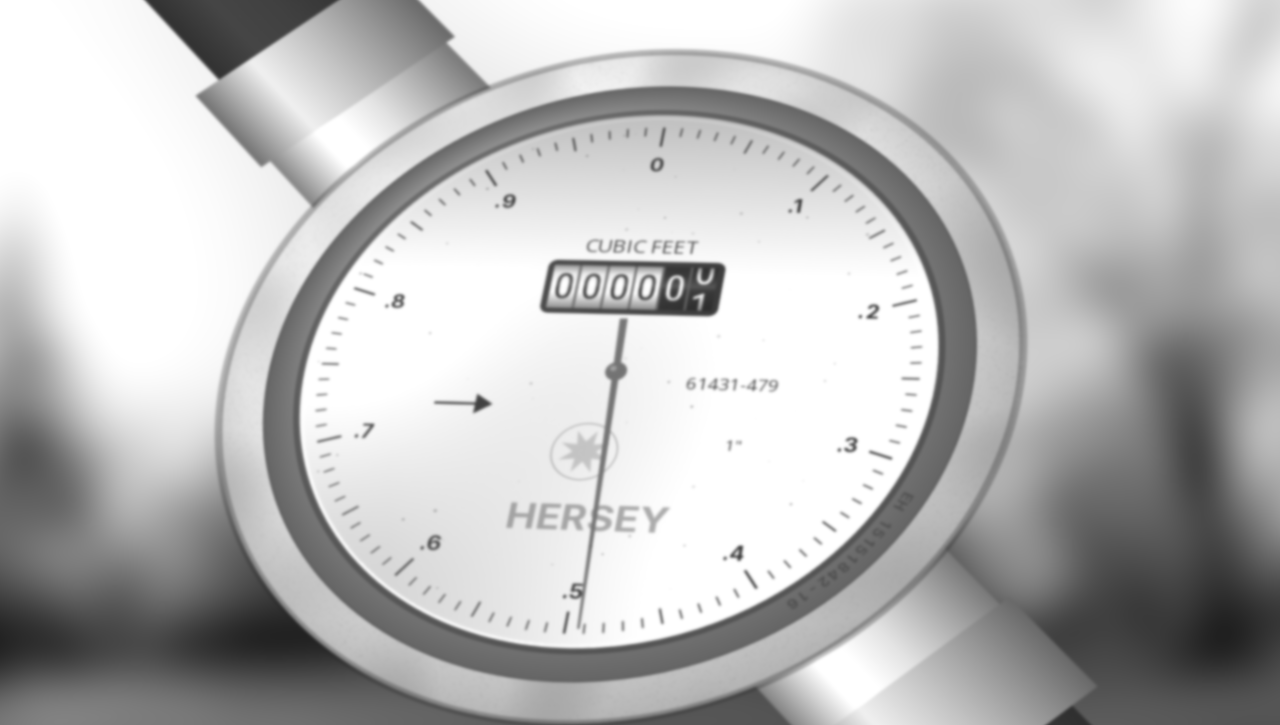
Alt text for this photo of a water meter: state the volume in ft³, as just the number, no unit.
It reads 0.49
